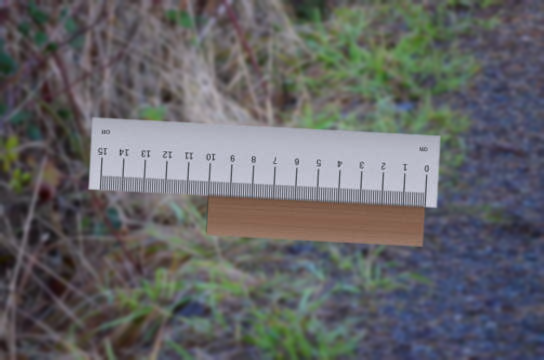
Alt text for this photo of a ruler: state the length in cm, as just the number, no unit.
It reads 10
